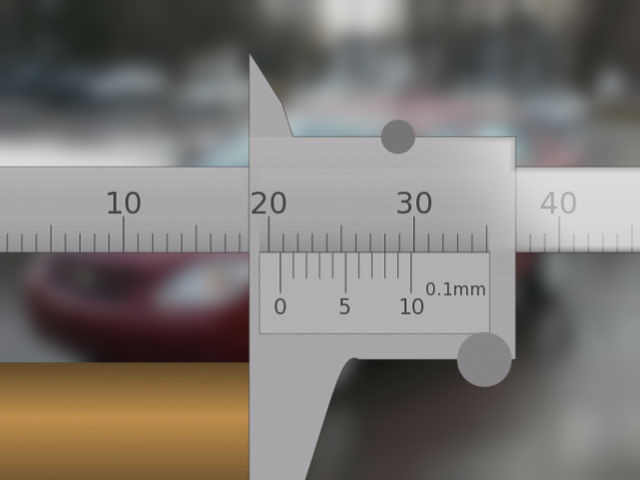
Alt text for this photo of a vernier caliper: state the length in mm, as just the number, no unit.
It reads 20.8
